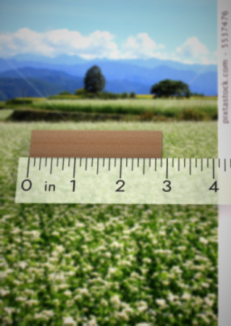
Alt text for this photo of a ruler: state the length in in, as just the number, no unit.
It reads 2.875
